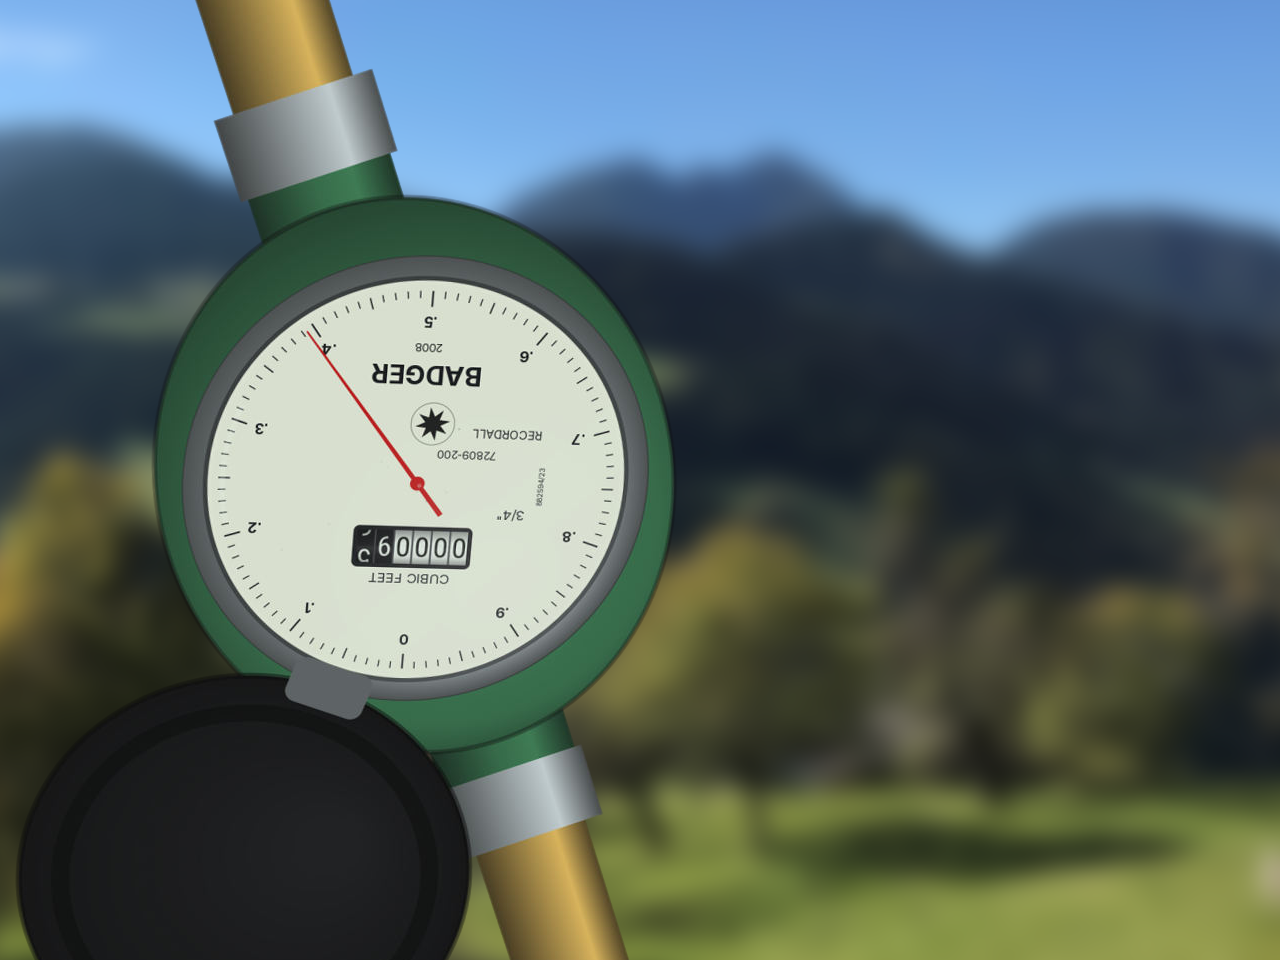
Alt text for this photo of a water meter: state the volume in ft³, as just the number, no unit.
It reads 95.39
